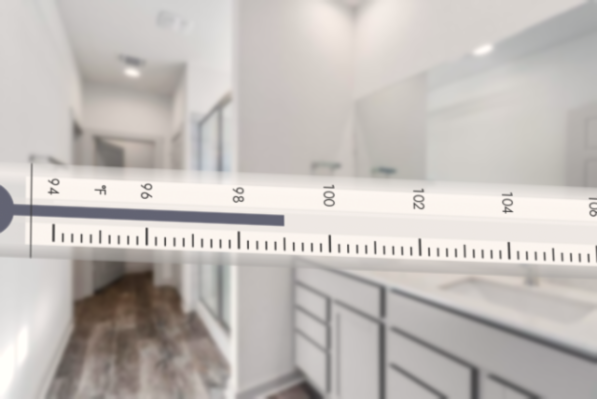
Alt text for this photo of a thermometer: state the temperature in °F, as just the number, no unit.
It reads 99
